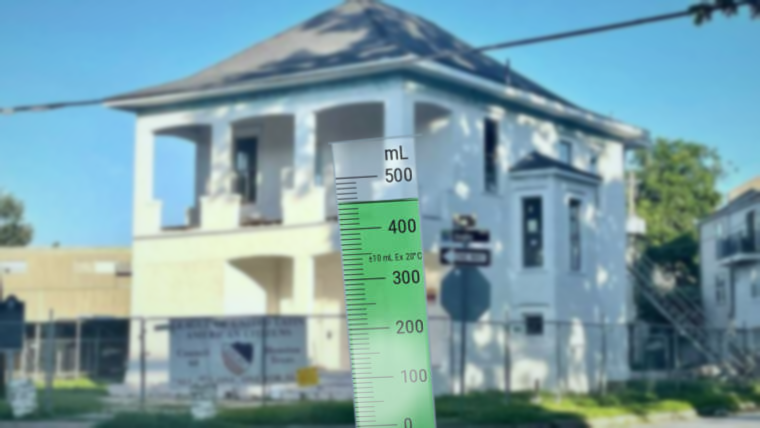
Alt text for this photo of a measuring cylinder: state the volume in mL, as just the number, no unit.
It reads 450
